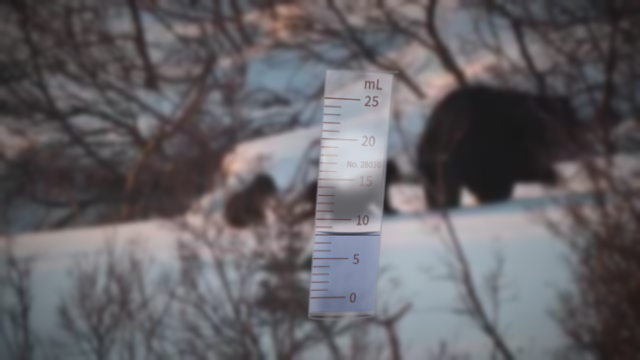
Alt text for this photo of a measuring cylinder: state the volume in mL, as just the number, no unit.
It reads 8
